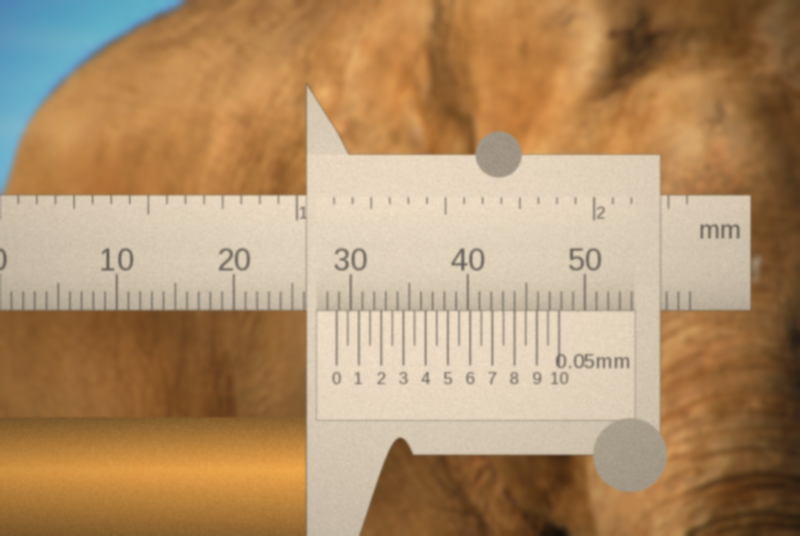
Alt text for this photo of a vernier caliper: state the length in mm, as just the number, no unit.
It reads 28.8
